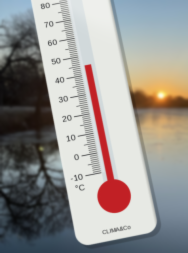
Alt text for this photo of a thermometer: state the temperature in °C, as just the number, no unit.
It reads 45
